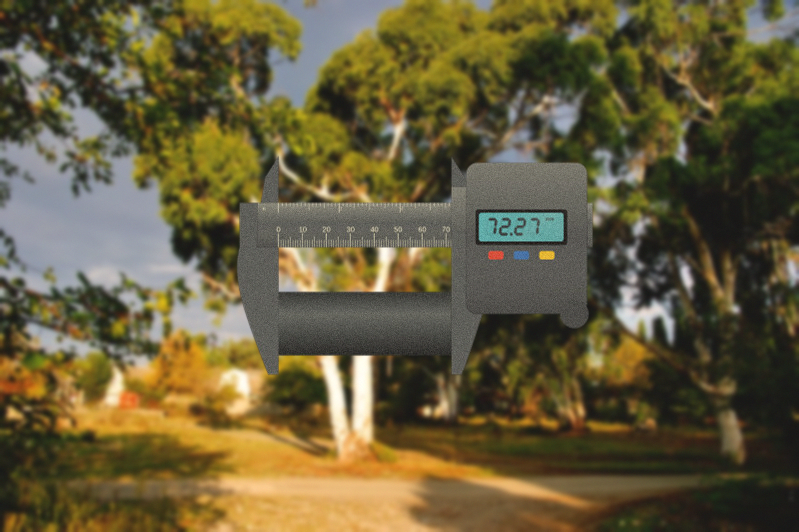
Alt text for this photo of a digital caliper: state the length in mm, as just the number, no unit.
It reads 72.27
